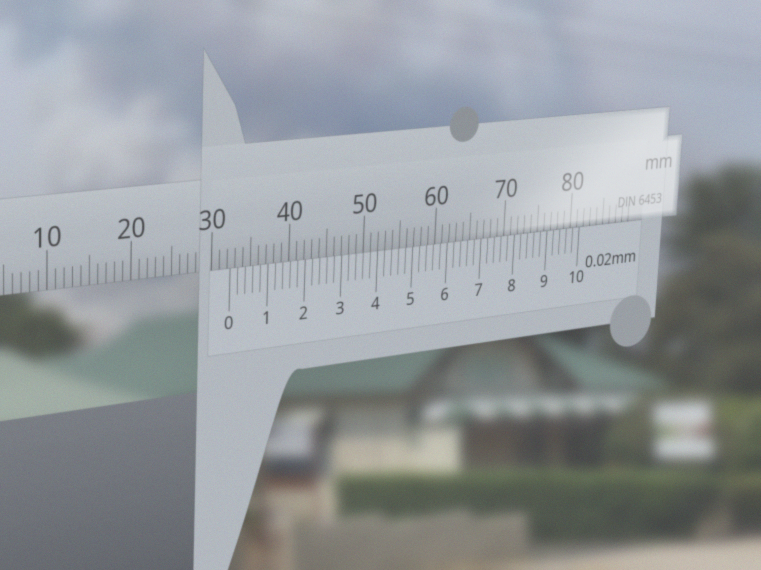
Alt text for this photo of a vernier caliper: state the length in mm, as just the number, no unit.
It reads 32.4
